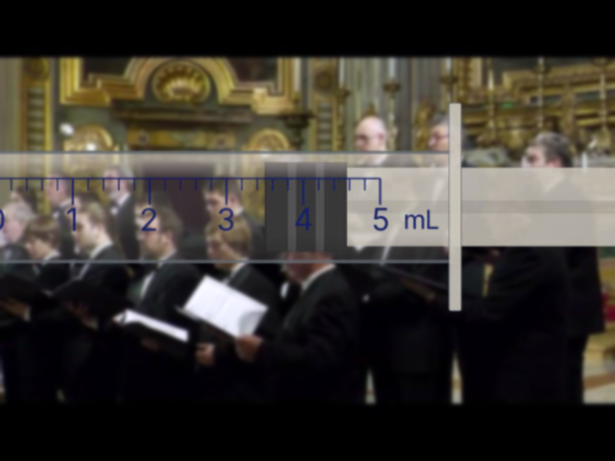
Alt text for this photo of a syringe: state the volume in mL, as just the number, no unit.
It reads 3.5
